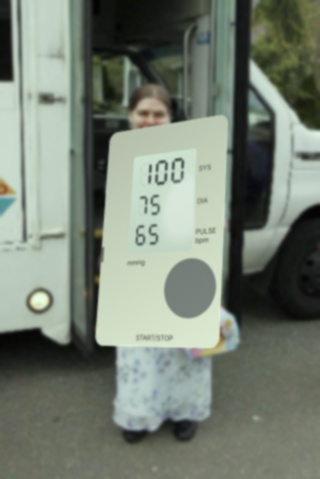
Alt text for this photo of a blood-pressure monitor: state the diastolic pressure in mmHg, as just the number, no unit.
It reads 75
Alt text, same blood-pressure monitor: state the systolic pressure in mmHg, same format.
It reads 100
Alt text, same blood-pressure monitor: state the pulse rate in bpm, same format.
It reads 65
